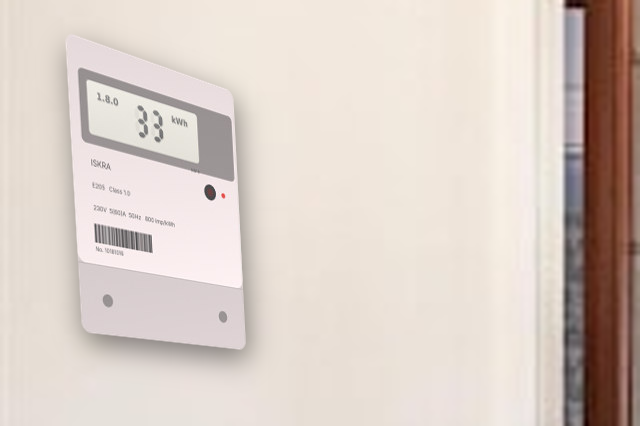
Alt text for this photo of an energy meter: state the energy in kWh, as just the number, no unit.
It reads 33
